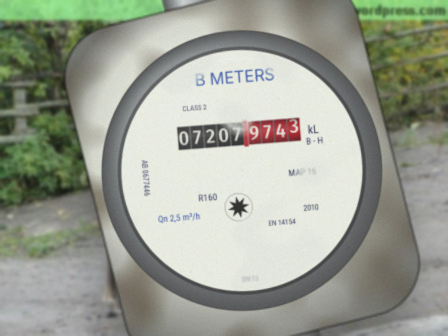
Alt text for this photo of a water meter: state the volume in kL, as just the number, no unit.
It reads 7207.9743
